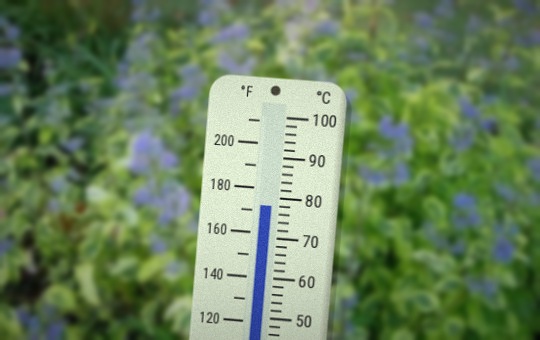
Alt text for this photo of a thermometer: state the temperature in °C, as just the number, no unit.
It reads 78
